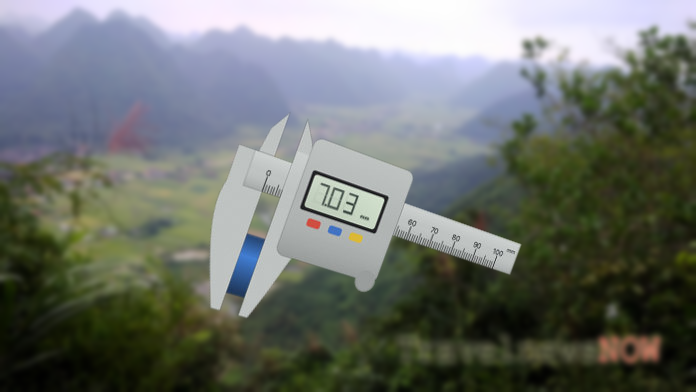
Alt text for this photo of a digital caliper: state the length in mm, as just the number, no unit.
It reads 7.03
